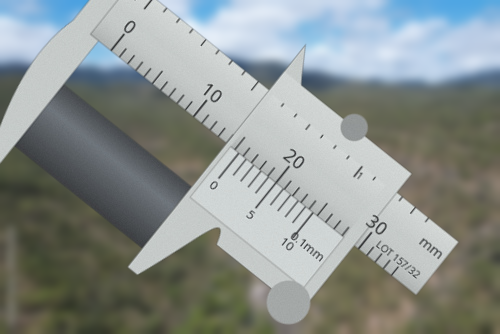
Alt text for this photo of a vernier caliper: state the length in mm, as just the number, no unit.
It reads 15.5
